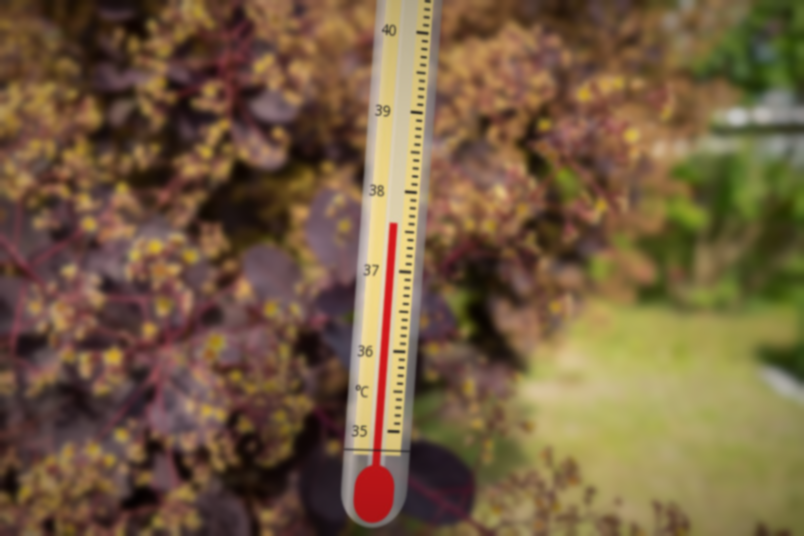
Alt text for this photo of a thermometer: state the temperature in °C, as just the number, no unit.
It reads 37.6
